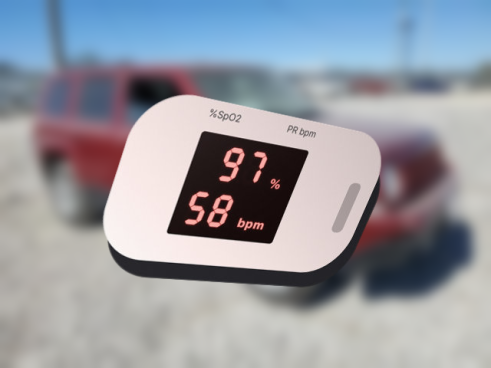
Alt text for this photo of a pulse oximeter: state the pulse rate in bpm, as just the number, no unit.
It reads 58
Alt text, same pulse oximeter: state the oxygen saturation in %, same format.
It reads 97
